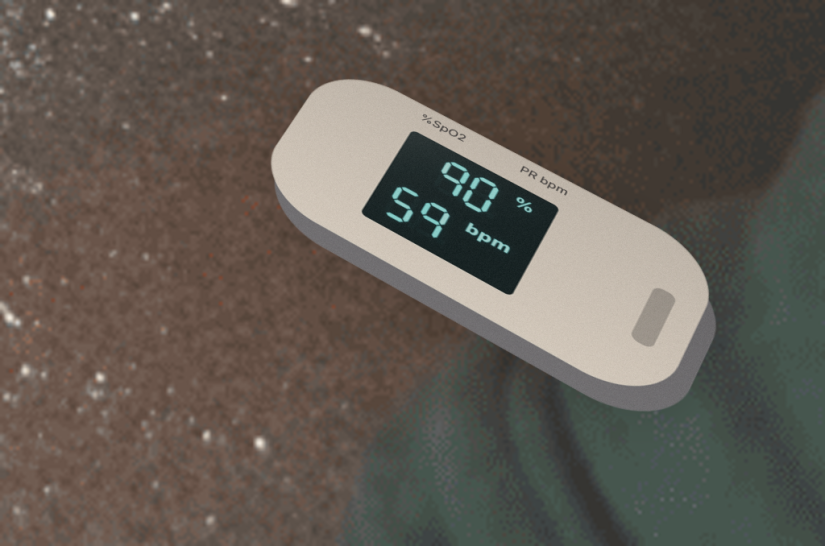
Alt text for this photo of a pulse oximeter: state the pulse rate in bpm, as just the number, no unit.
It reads 59
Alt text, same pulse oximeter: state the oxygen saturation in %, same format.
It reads 90
